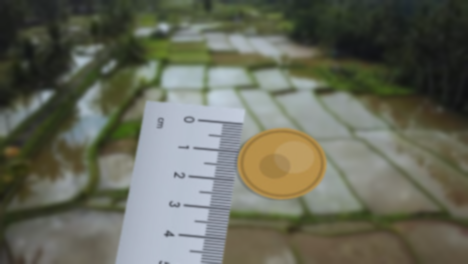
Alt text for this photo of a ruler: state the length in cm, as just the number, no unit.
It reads 2.5
